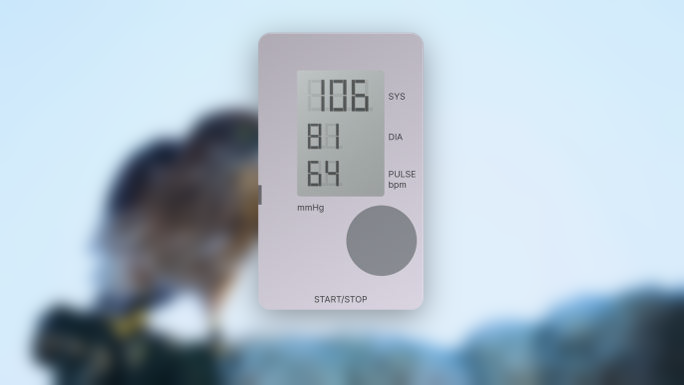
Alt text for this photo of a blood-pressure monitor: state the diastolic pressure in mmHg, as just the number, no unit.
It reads 81
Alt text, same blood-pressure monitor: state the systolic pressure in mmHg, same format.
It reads 106
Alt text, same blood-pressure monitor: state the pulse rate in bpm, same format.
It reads 64
